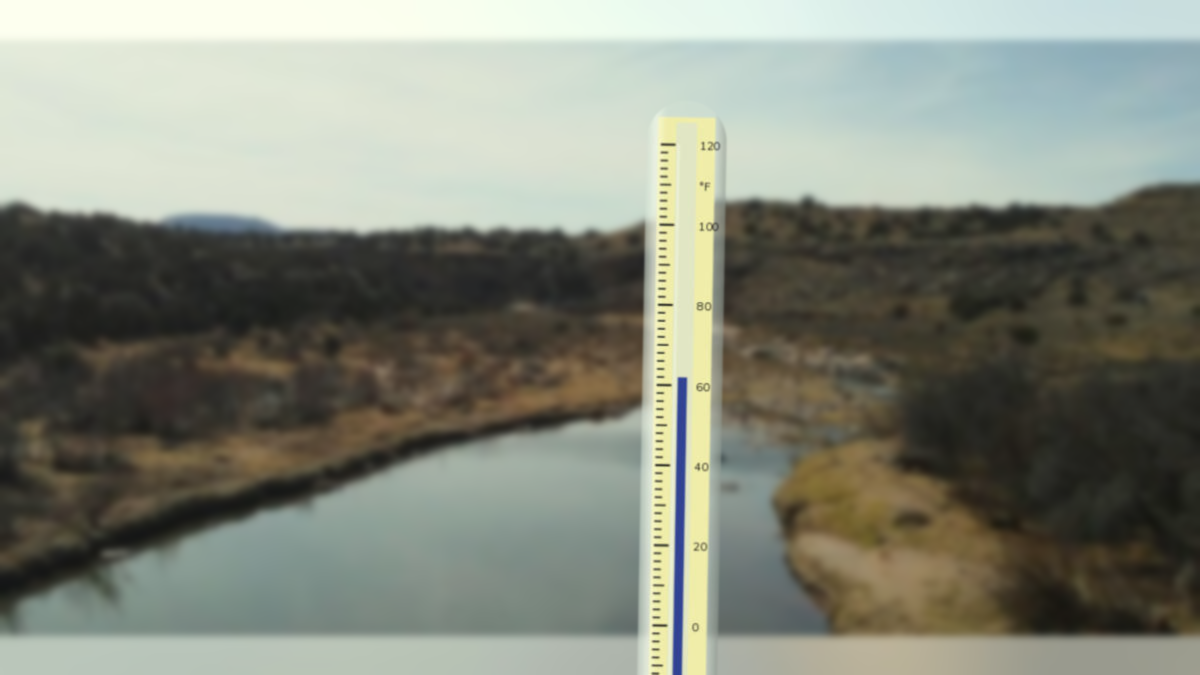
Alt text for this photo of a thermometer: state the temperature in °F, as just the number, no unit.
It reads 62
